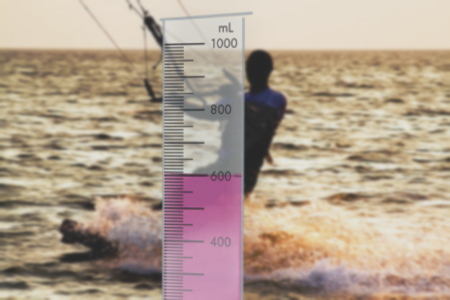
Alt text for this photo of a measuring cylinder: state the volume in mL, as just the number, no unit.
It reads 600
